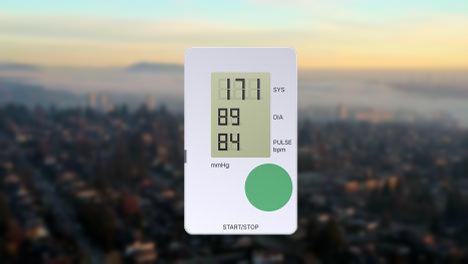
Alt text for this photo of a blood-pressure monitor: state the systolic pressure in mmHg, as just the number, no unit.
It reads 171
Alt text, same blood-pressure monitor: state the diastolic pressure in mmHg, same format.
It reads 89
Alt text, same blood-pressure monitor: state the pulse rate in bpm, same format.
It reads 84
